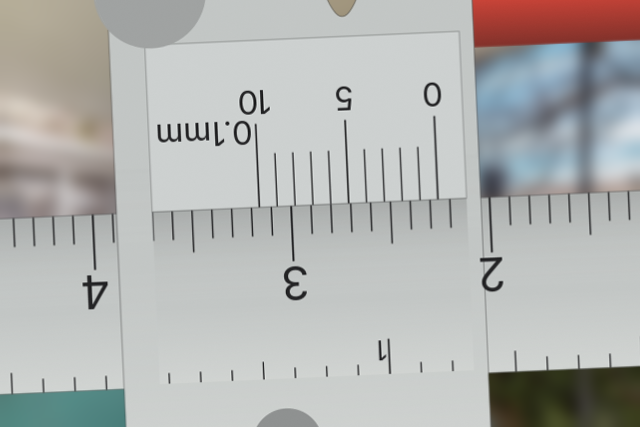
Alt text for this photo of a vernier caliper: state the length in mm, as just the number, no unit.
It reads 22.6
